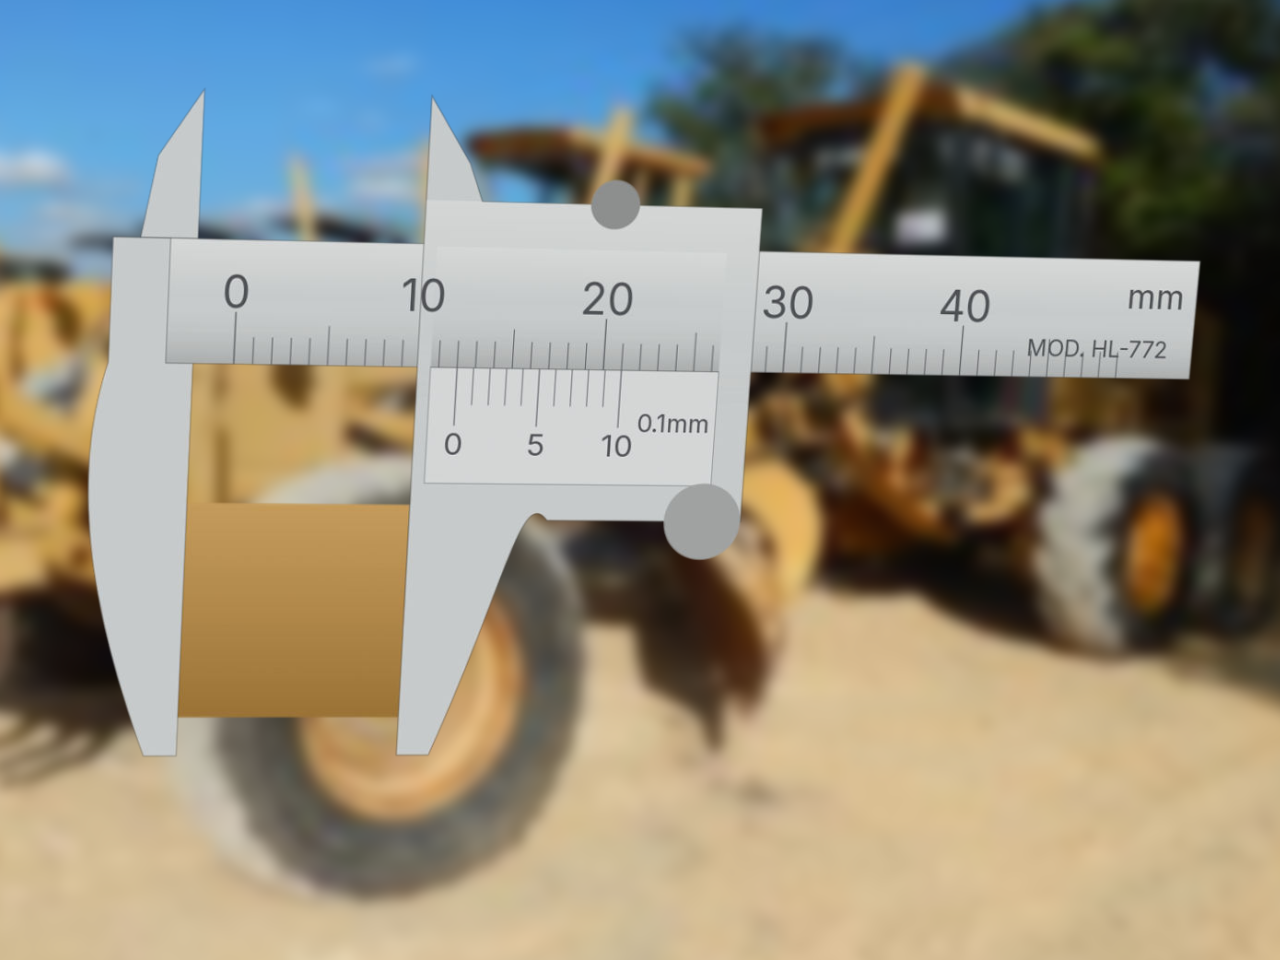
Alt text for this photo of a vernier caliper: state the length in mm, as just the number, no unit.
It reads 12.0
